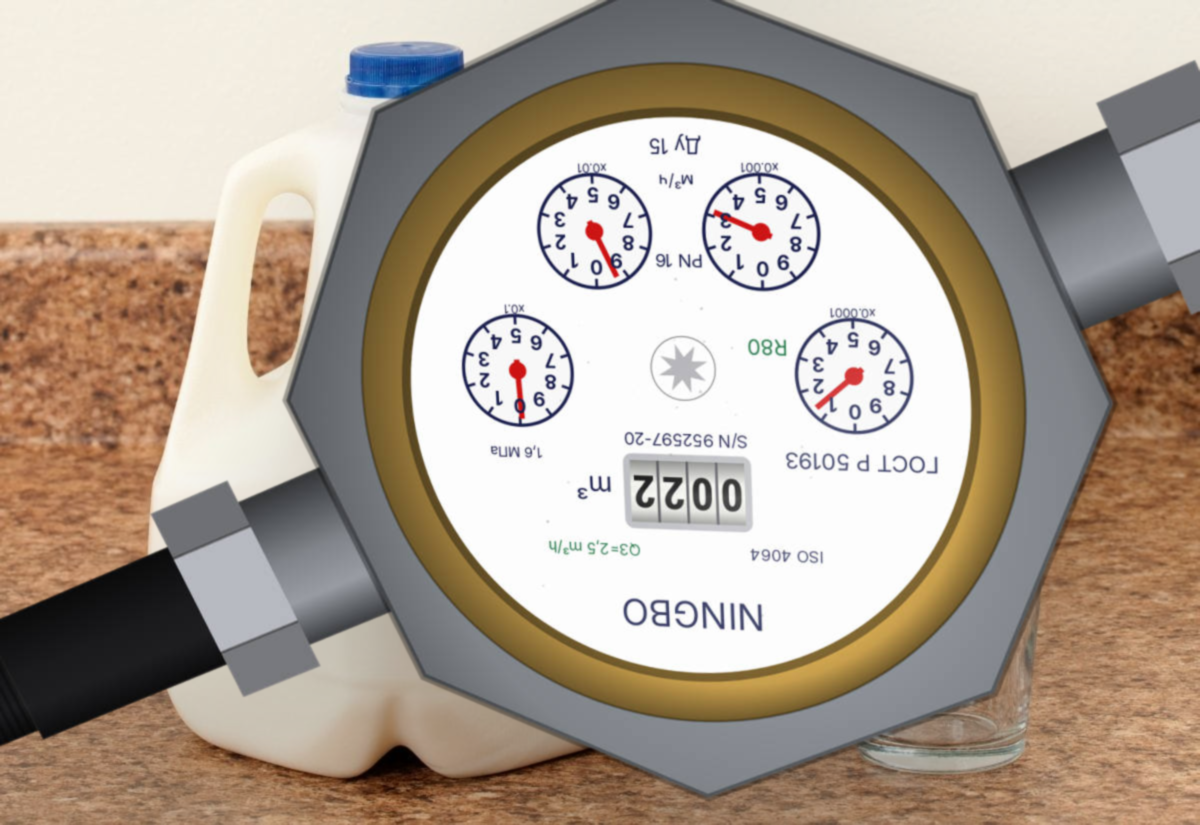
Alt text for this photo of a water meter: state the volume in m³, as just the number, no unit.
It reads 21.9931
